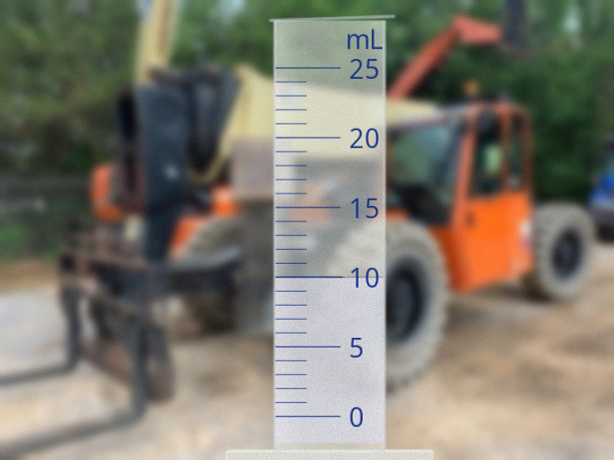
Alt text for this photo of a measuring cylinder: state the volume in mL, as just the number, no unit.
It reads 10
